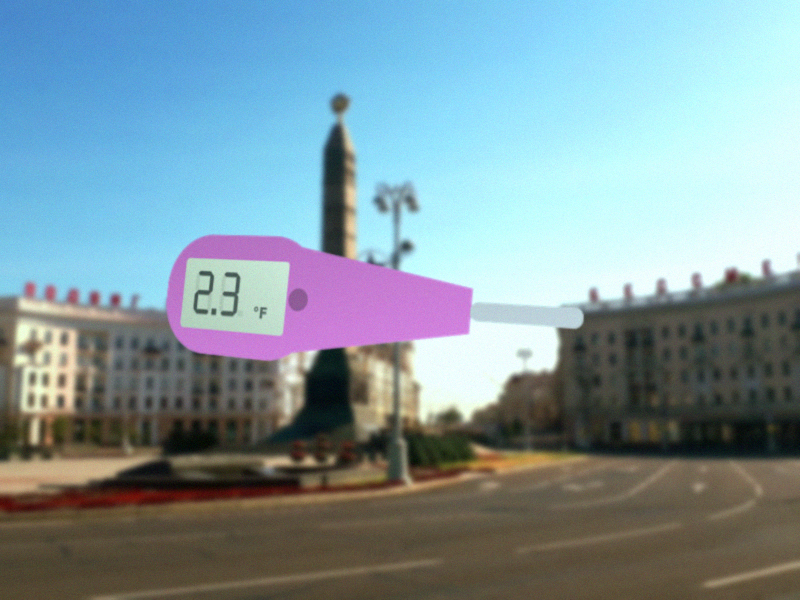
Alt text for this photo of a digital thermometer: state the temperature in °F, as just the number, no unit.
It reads 2.3
